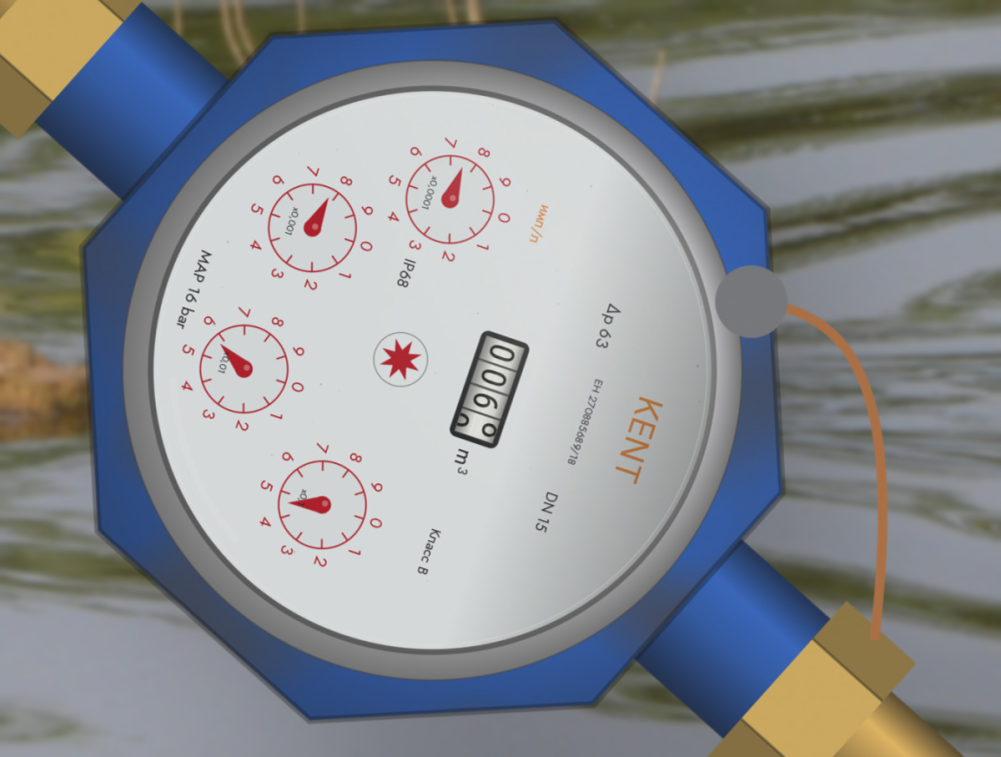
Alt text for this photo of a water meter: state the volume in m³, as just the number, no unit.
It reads 68.4577
